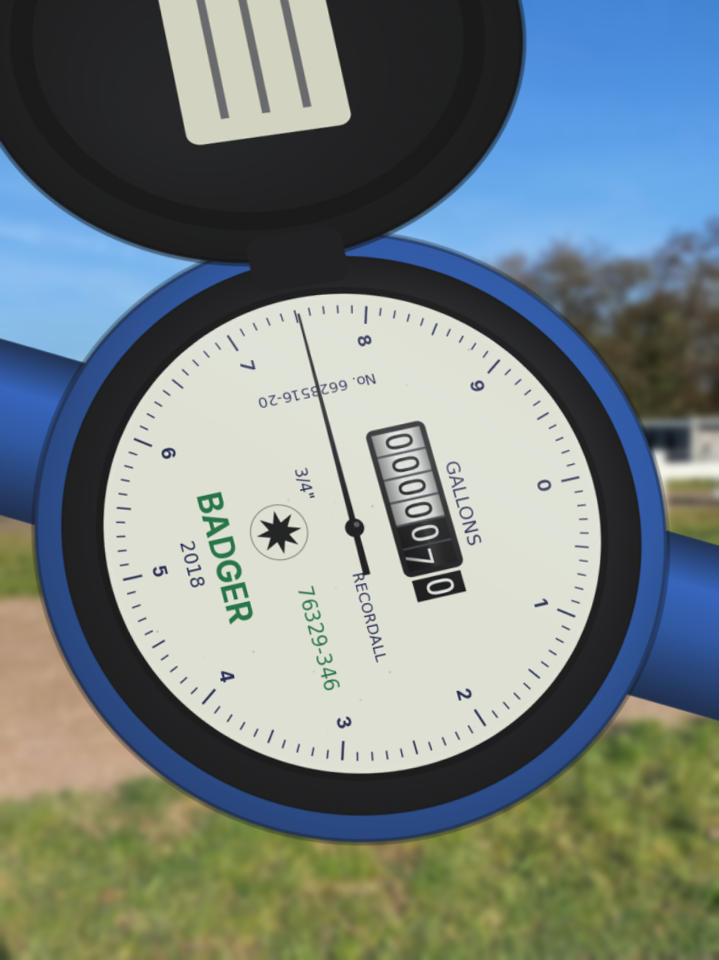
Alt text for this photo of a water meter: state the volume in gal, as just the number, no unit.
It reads 67.5
